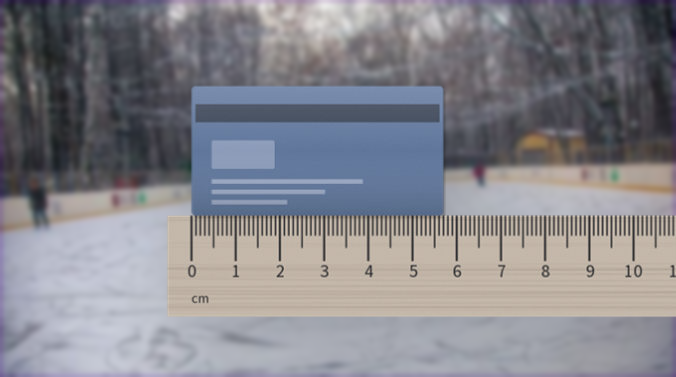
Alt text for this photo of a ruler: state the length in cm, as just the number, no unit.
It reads 5.7
